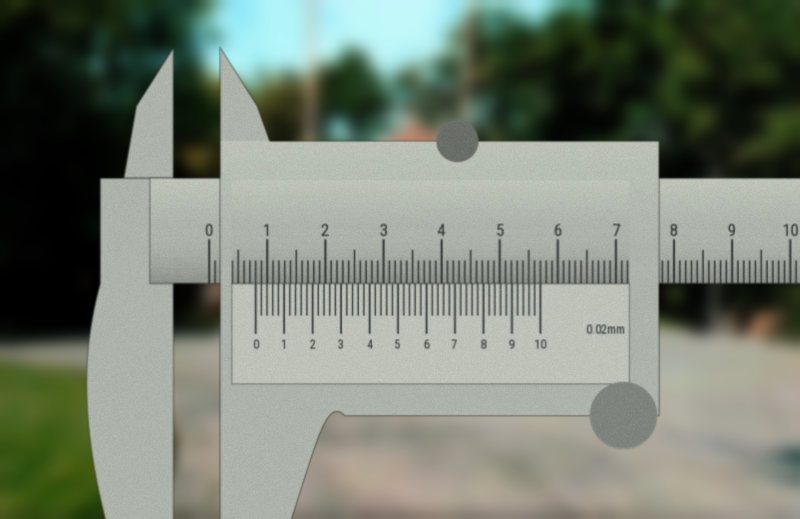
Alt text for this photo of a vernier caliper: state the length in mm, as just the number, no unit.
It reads 8.0
